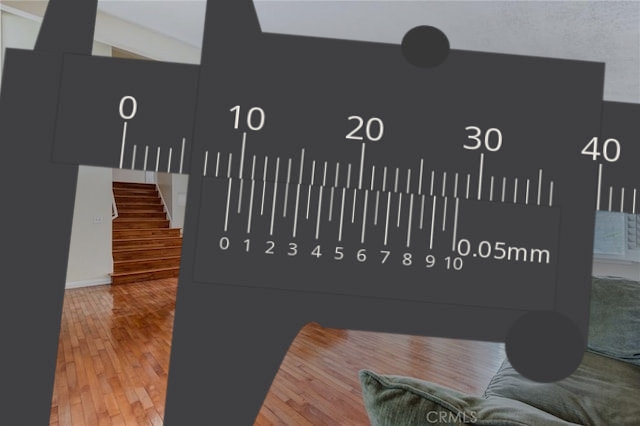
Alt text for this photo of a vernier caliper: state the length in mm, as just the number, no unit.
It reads 9.2
